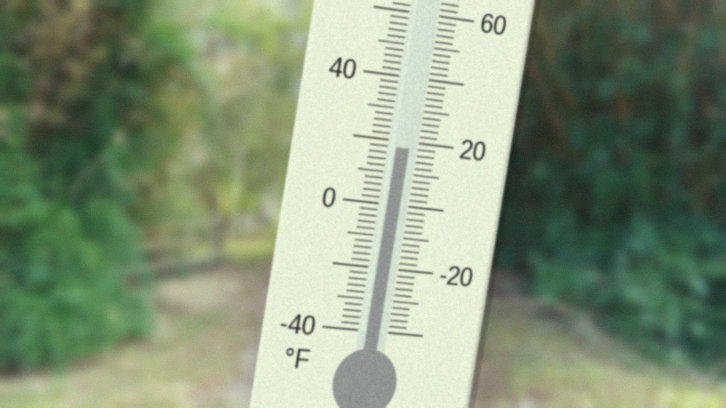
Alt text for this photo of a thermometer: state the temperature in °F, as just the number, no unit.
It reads 18
